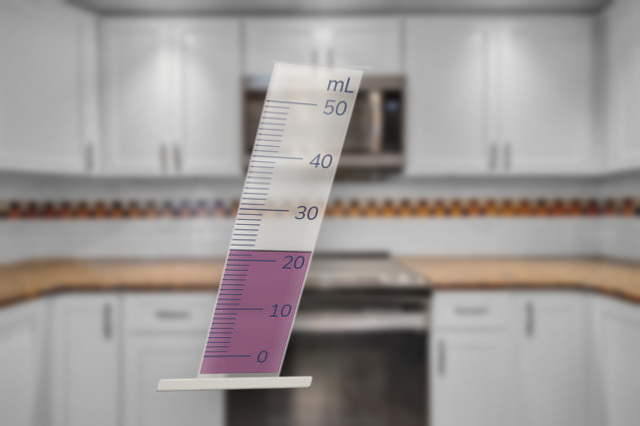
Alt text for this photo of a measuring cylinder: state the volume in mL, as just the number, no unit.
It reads 22
